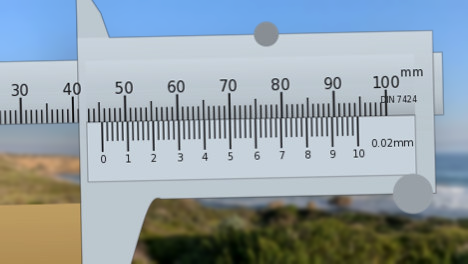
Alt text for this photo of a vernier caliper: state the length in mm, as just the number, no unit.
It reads 45.5
